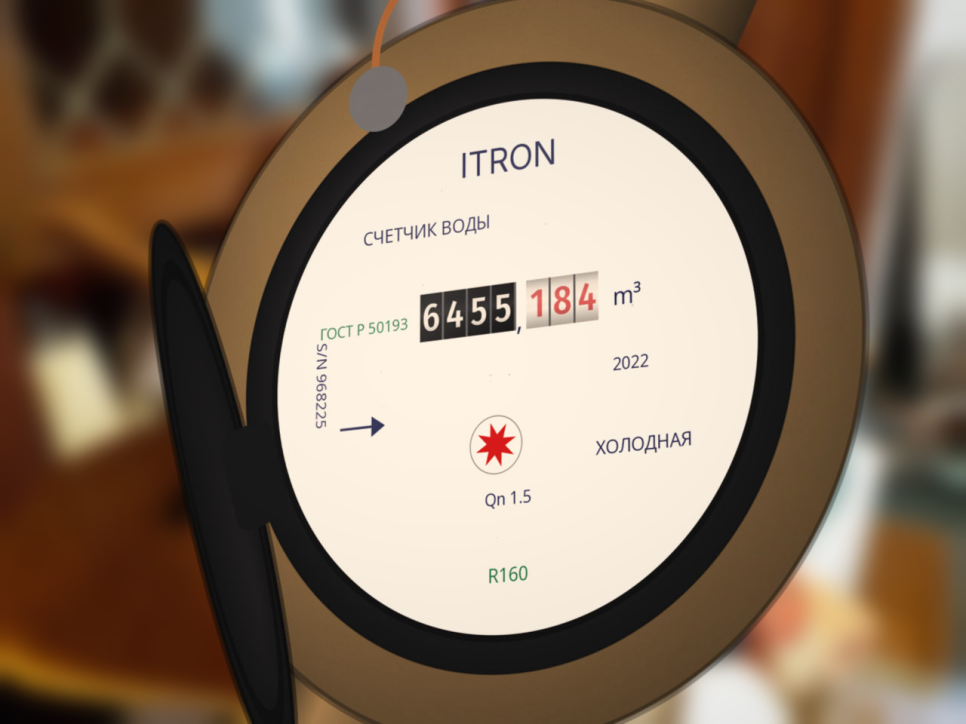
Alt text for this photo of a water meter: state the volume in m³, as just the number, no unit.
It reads 6455.184
